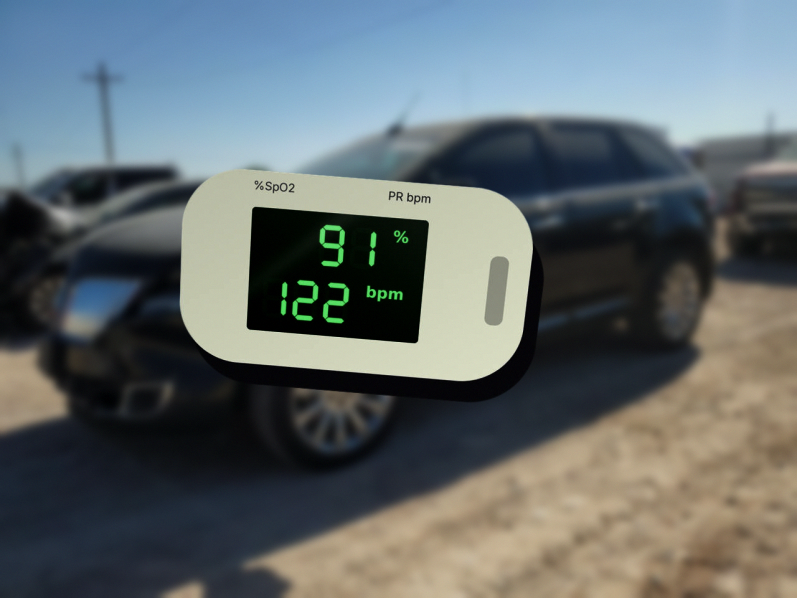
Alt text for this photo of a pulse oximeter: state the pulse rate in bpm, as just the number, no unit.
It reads 122
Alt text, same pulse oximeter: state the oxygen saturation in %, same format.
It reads 91
